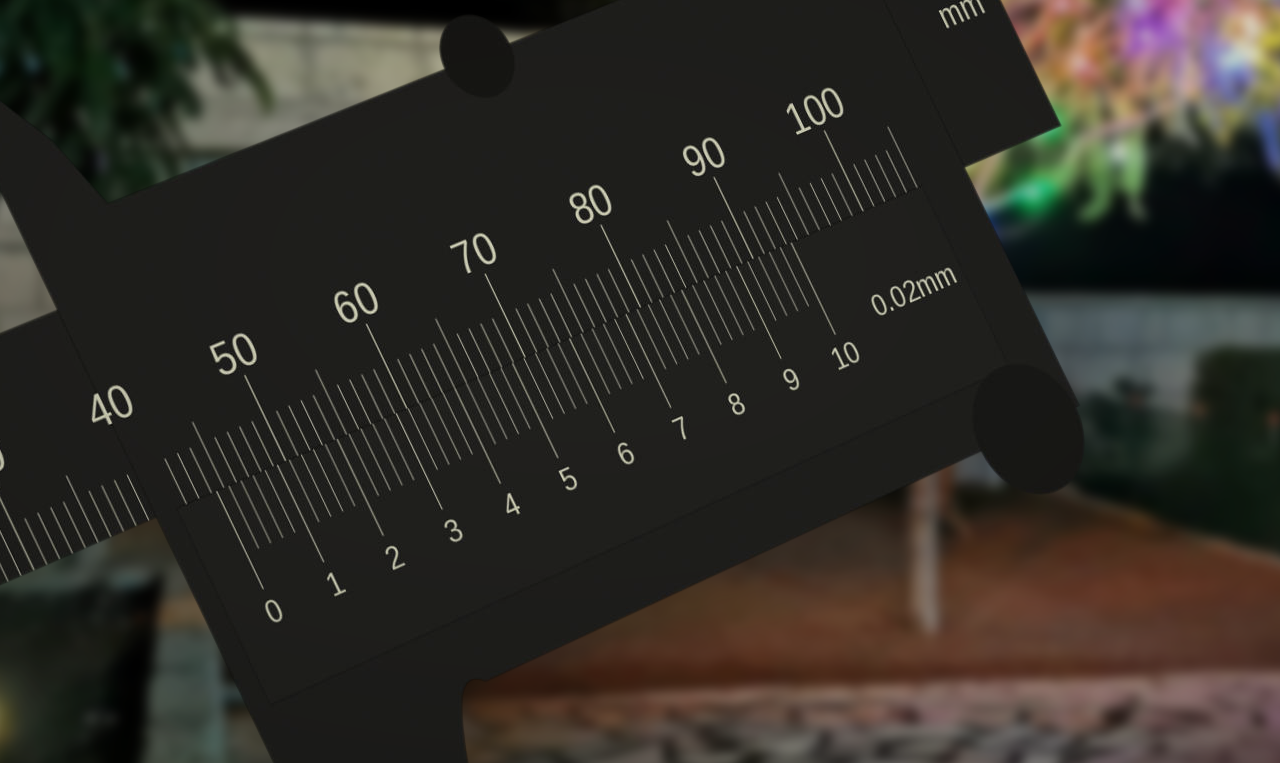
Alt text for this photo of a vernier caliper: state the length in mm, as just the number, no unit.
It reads 44.4
